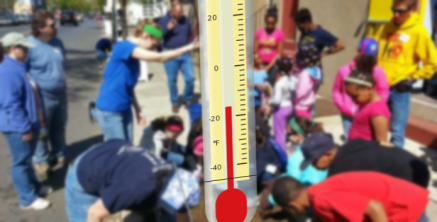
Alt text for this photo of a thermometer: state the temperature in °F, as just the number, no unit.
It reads -16
